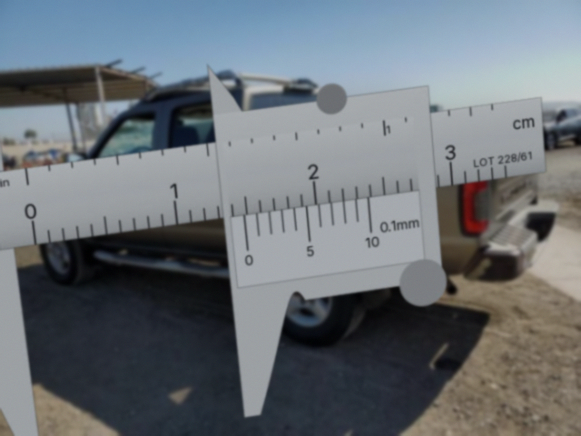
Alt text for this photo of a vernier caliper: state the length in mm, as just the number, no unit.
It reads 14.8
